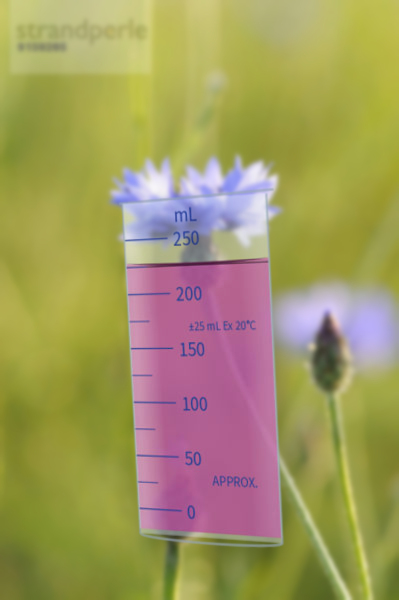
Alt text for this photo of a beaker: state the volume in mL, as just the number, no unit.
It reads 225
